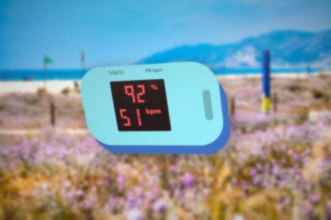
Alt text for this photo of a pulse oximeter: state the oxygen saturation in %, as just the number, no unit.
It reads 92
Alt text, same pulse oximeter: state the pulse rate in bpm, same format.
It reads 51
